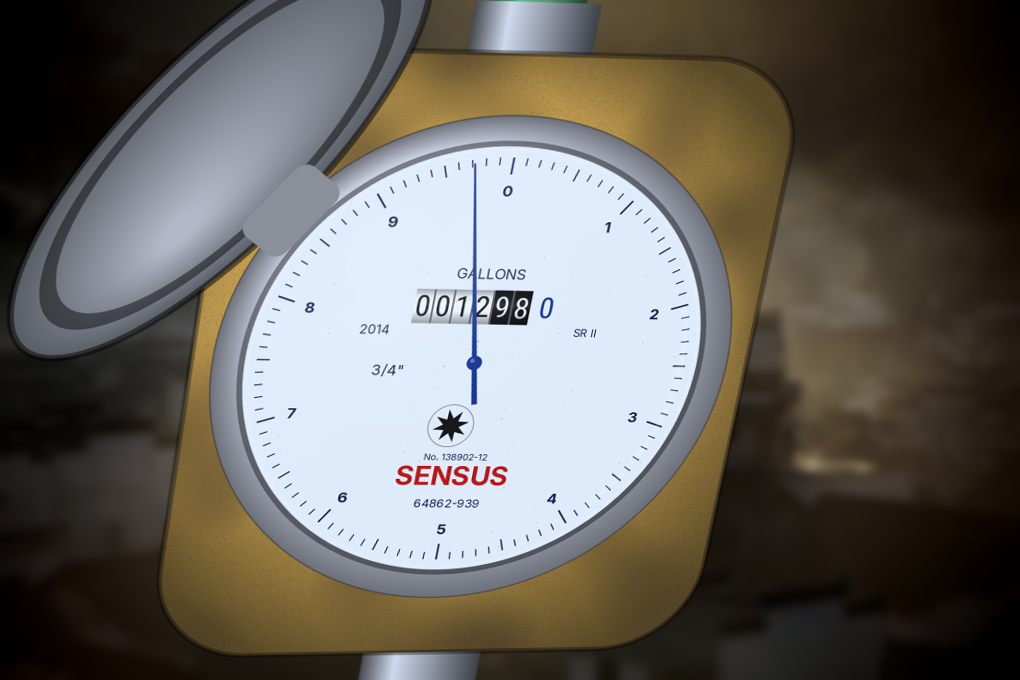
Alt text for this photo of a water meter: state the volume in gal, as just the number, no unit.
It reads 12979.7
